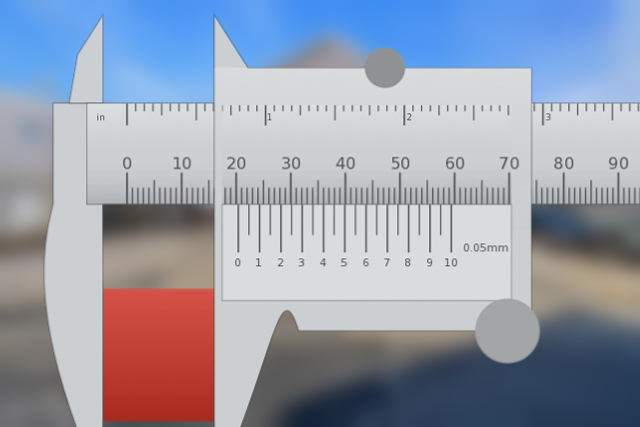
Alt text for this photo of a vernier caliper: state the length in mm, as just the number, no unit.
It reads 20.4
